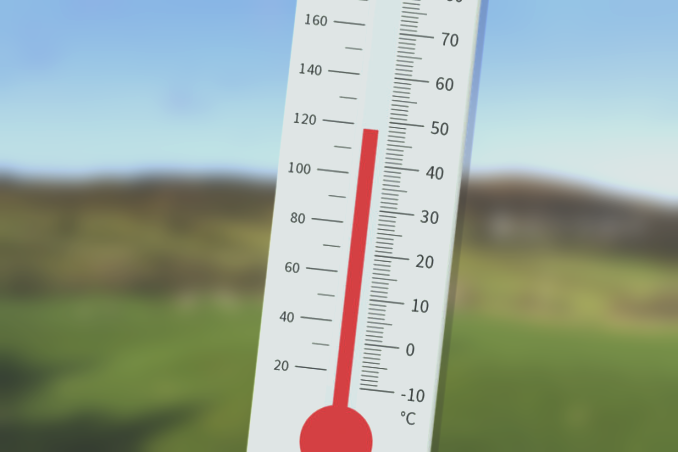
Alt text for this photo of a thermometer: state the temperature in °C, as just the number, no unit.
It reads 48
